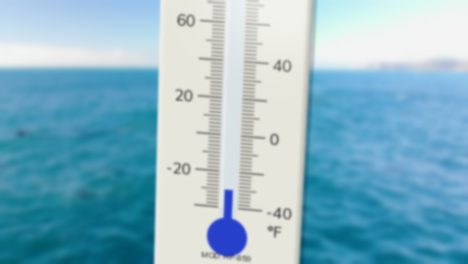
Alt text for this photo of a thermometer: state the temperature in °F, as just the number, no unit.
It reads -30
